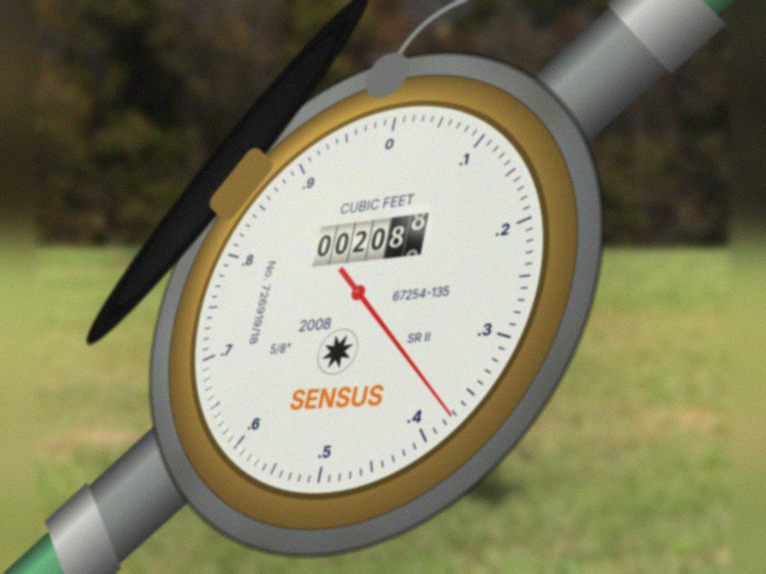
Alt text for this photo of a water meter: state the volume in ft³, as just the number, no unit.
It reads 2088.37
